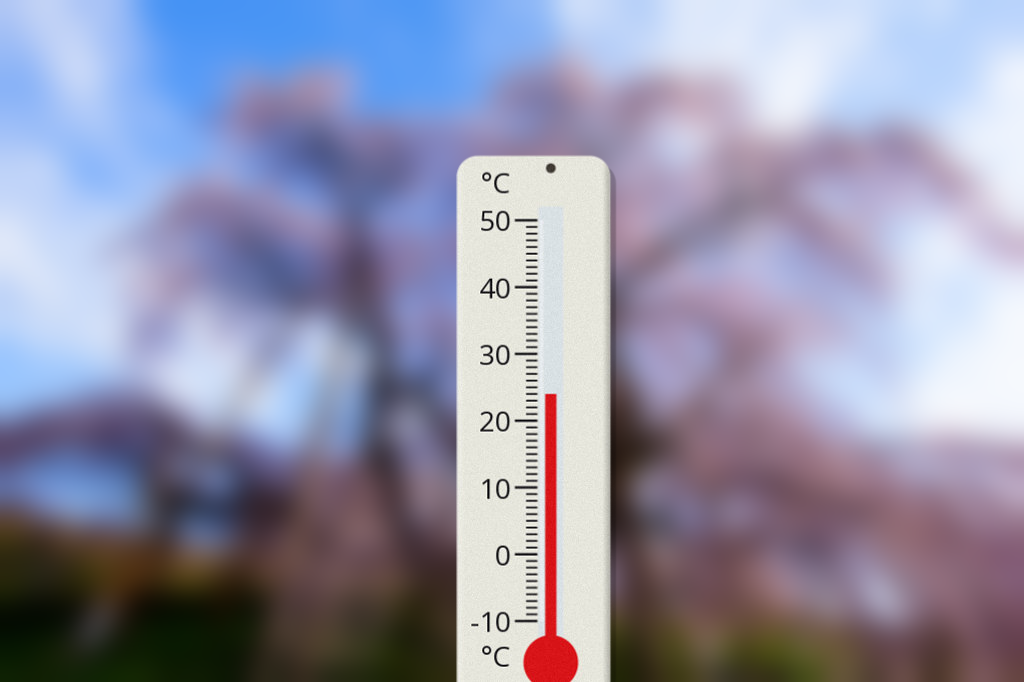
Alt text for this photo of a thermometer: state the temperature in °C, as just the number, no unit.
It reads 24
